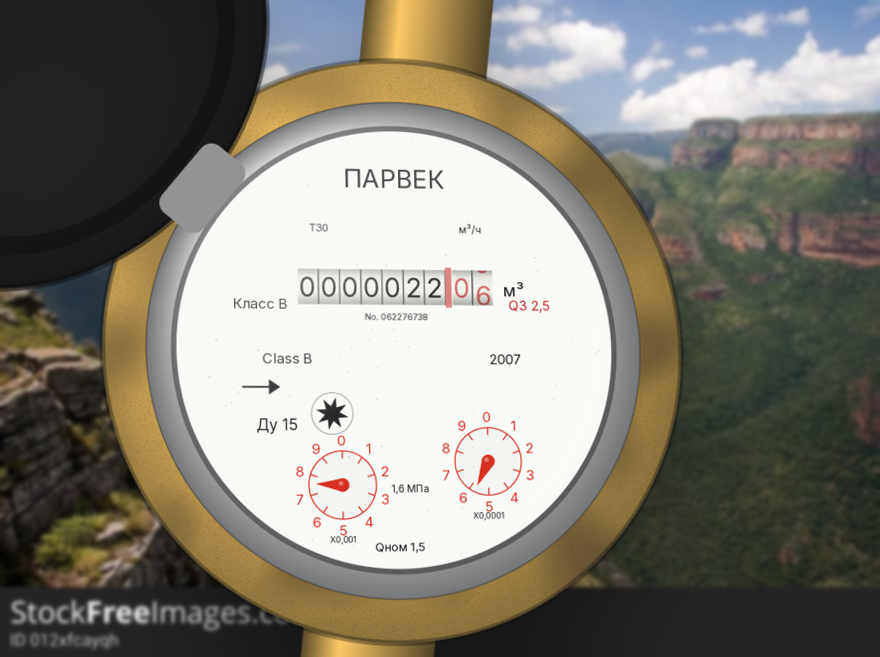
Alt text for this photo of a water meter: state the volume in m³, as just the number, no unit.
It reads 22.0575
